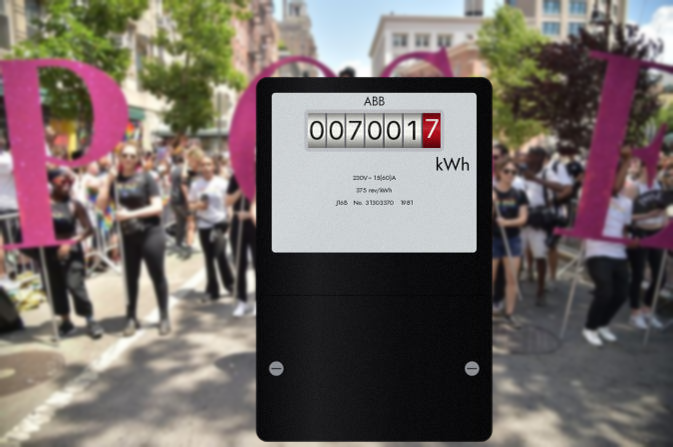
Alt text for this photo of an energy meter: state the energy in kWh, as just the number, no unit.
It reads 7001.7
